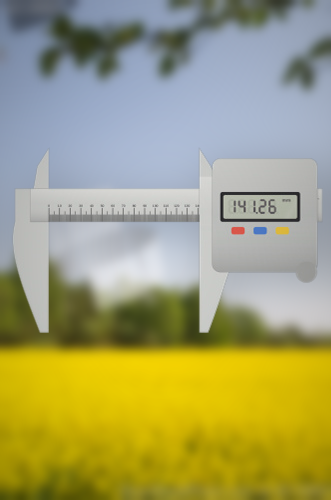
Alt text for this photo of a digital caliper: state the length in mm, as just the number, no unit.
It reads 141.26
